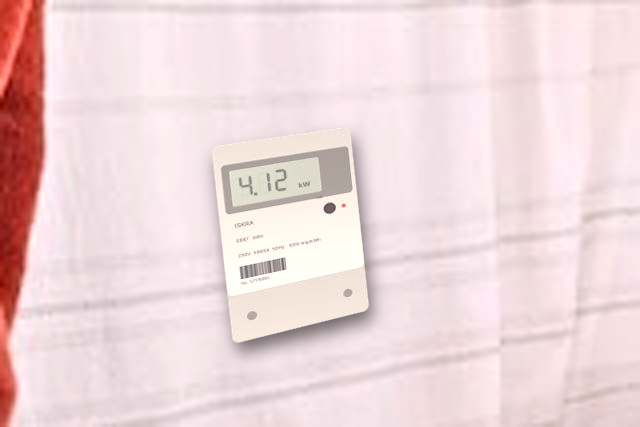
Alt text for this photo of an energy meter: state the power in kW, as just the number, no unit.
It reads 4.12
